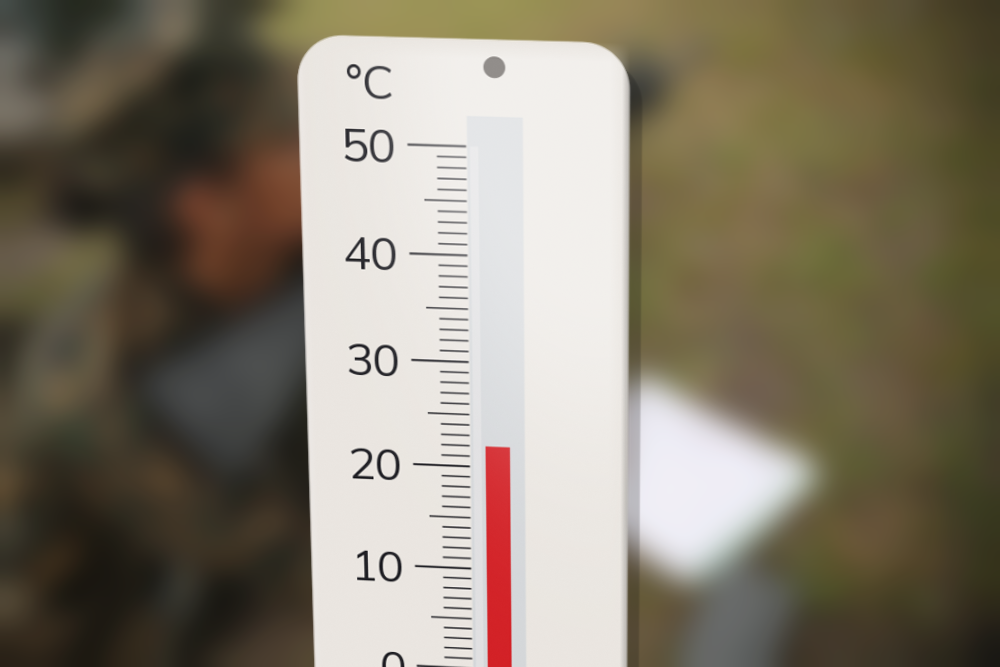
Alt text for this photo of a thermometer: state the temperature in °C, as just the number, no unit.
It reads 22
